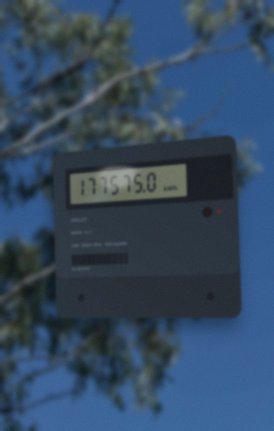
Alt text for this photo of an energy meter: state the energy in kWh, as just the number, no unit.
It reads 177575.0
